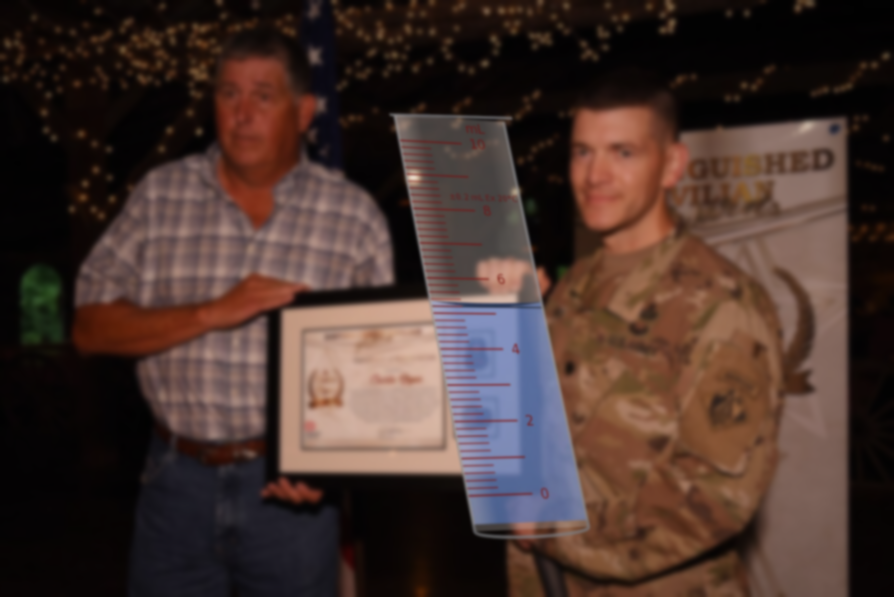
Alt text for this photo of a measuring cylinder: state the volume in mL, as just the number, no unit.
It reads 5.2
